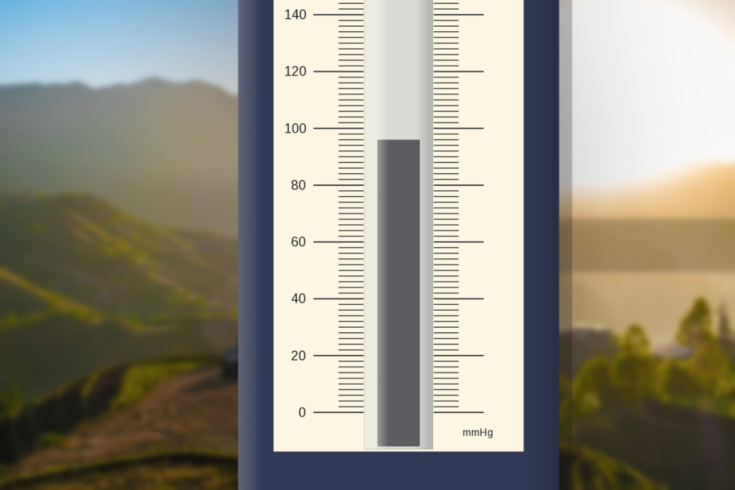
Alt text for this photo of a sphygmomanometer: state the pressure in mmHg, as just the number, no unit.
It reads 96
